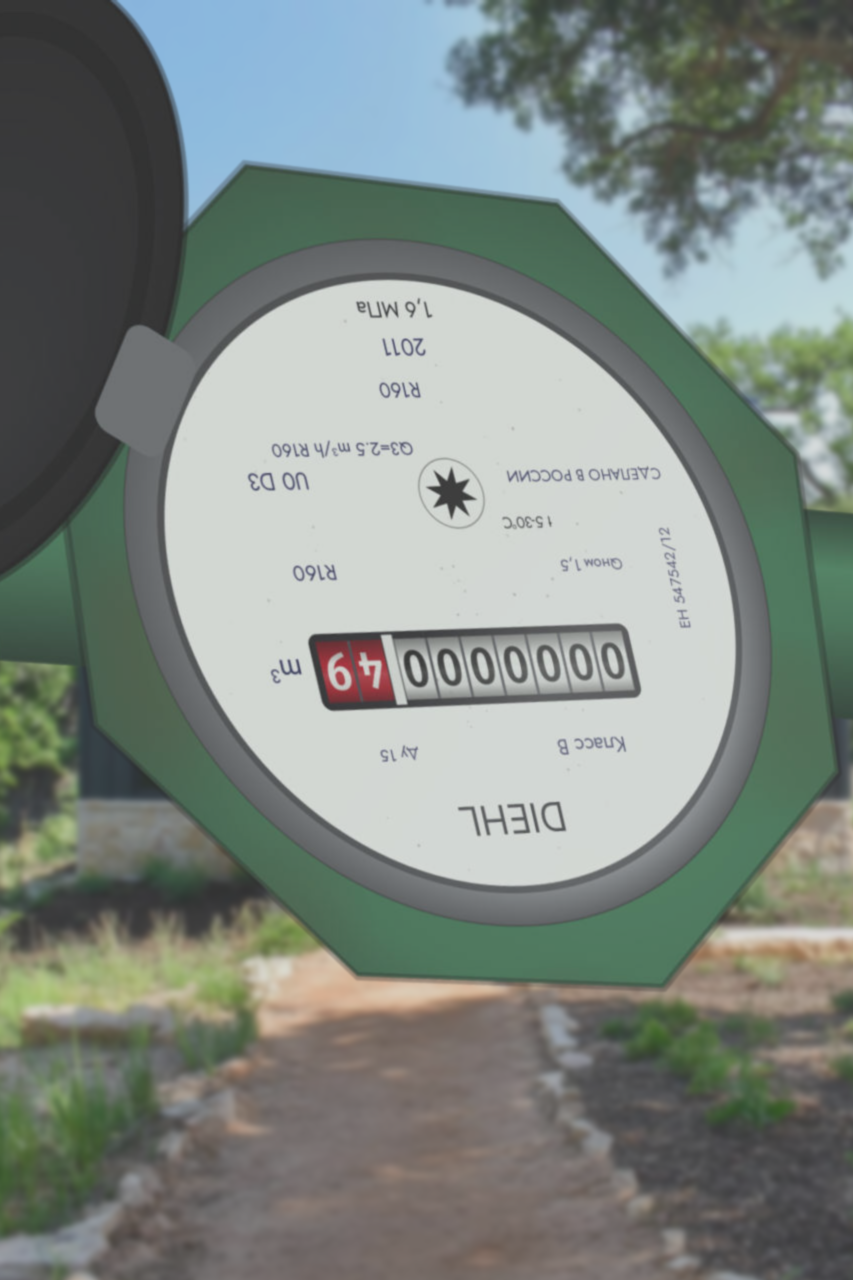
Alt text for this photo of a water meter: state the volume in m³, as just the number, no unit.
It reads 0.49
